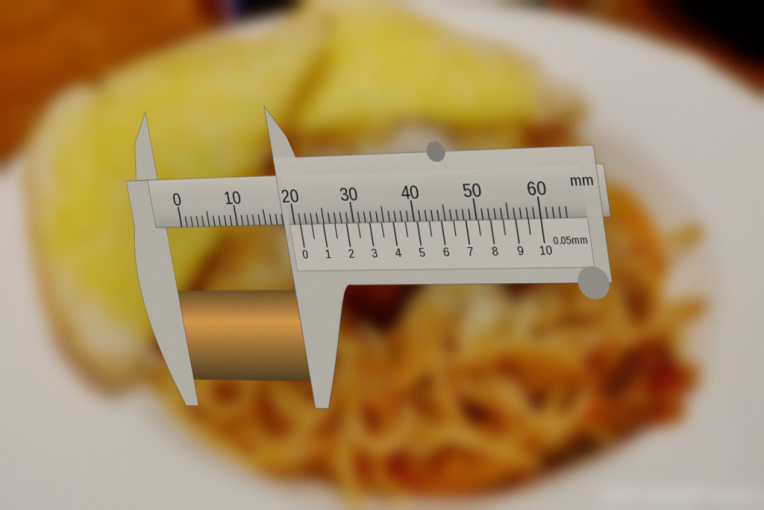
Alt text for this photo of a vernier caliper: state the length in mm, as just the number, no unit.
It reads 21.0
